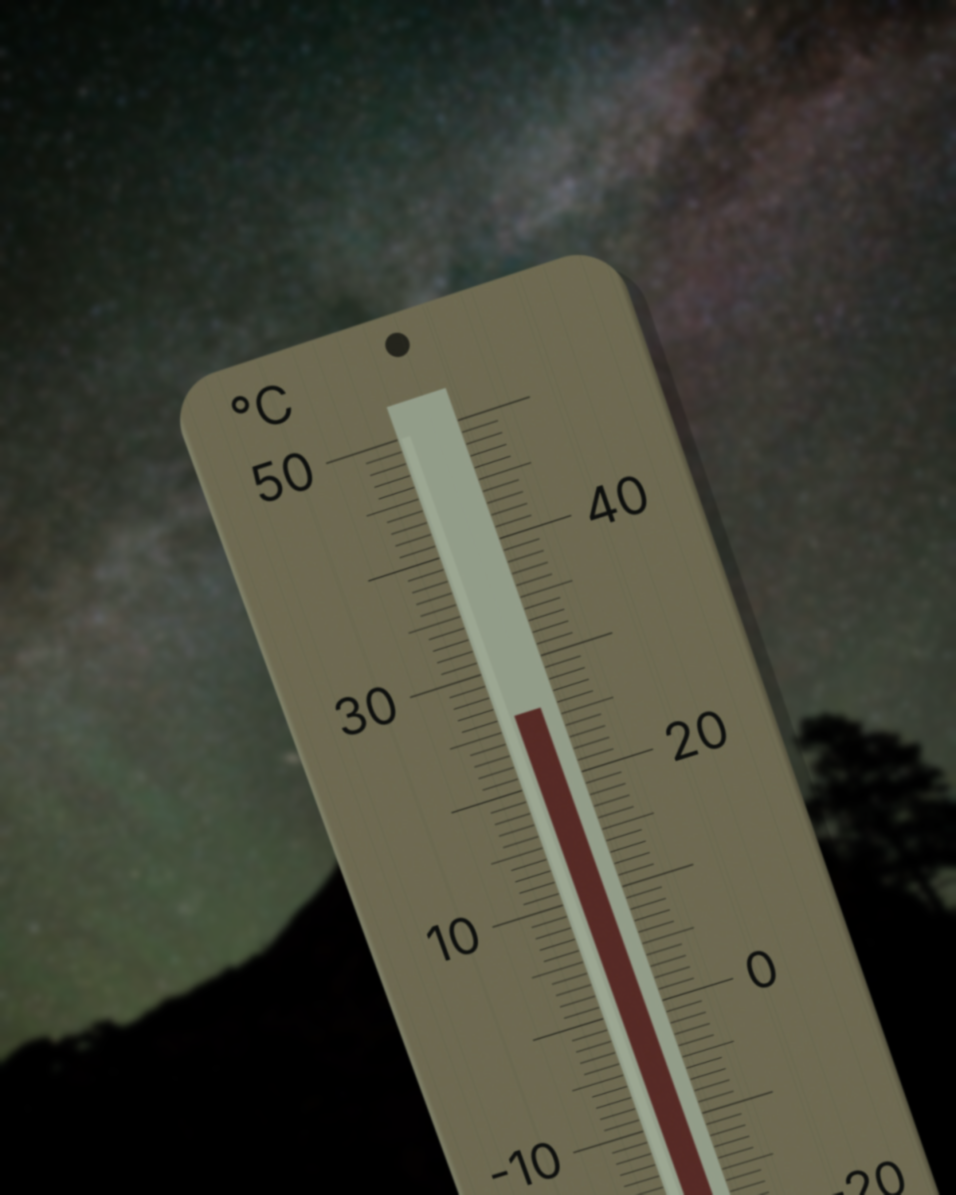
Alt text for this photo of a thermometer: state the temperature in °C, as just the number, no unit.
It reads 26
